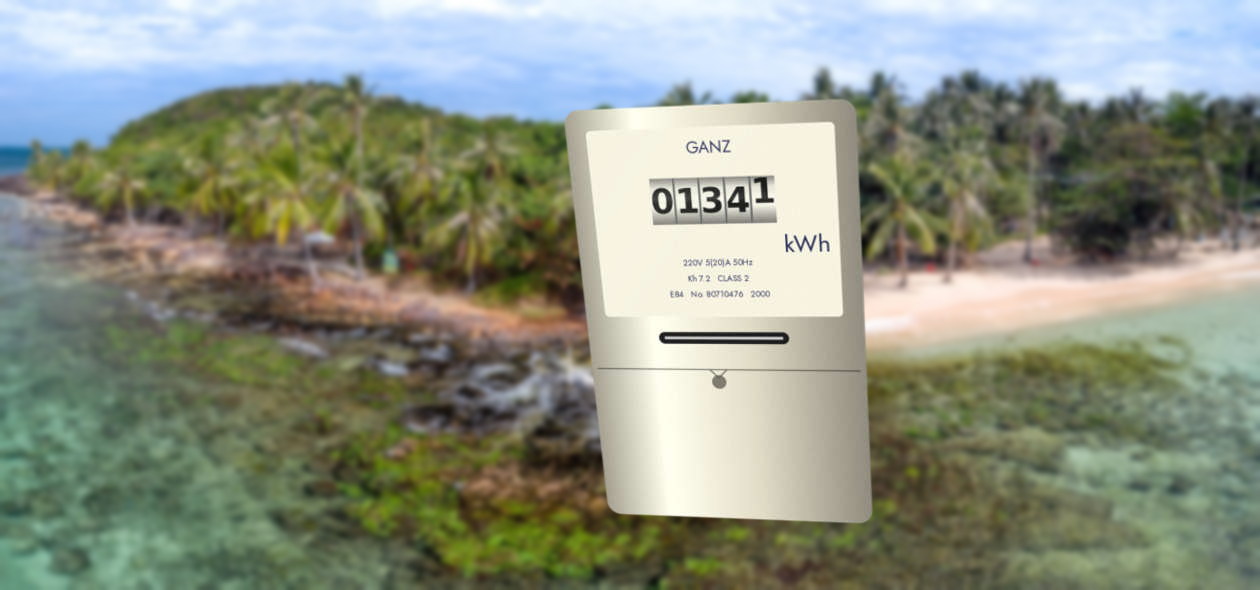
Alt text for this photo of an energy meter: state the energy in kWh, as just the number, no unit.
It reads 1341
